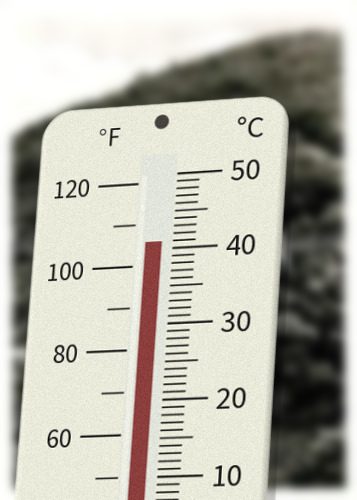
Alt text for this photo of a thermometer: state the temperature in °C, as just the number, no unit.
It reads 41
